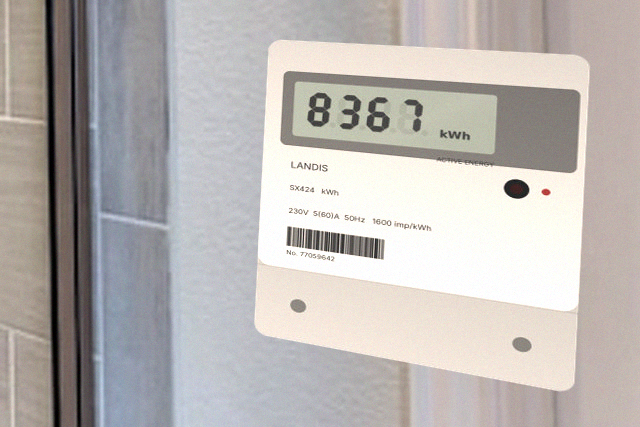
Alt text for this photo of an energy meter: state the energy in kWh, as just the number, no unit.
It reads 8367
